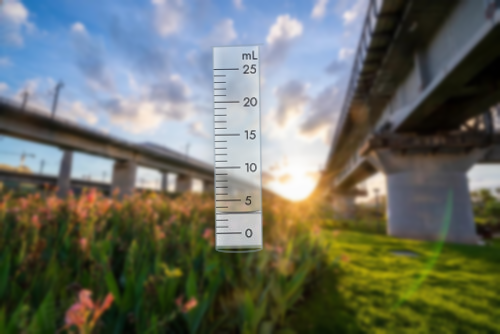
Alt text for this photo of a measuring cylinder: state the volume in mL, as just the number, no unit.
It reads 3
